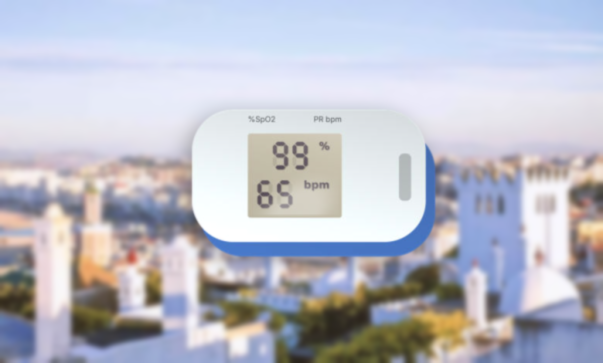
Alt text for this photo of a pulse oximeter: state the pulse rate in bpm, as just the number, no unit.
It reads 65
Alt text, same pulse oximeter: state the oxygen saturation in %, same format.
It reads 99
